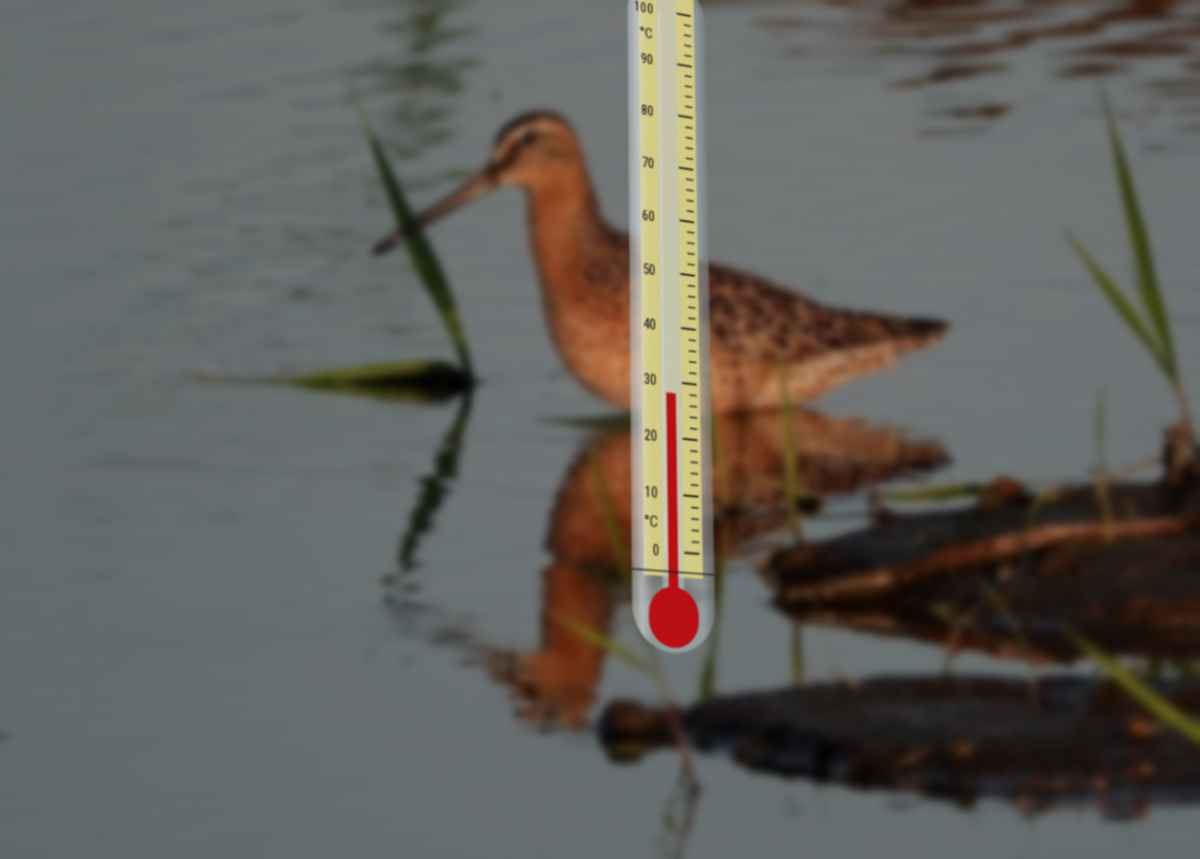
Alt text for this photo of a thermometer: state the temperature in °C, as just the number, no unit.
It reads 28
